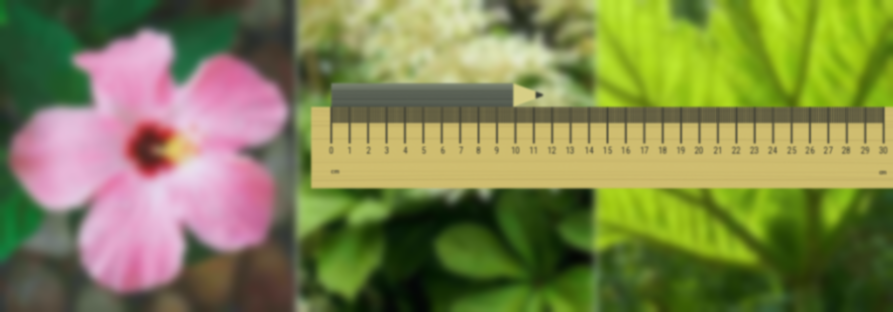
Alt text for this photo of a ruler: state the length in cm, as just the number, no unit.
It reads 11.5
